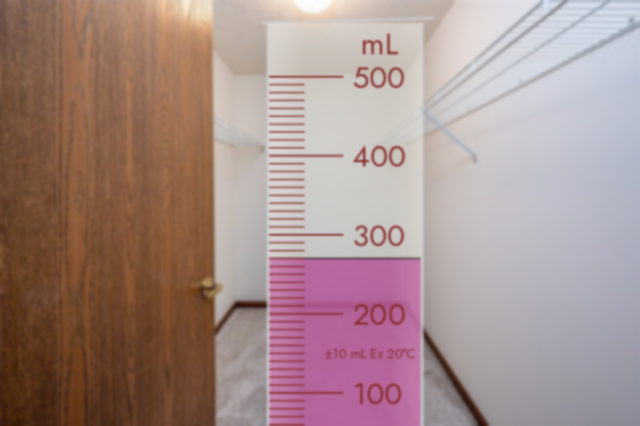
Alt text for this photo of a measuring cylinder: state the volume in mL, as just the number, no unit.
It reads 270
